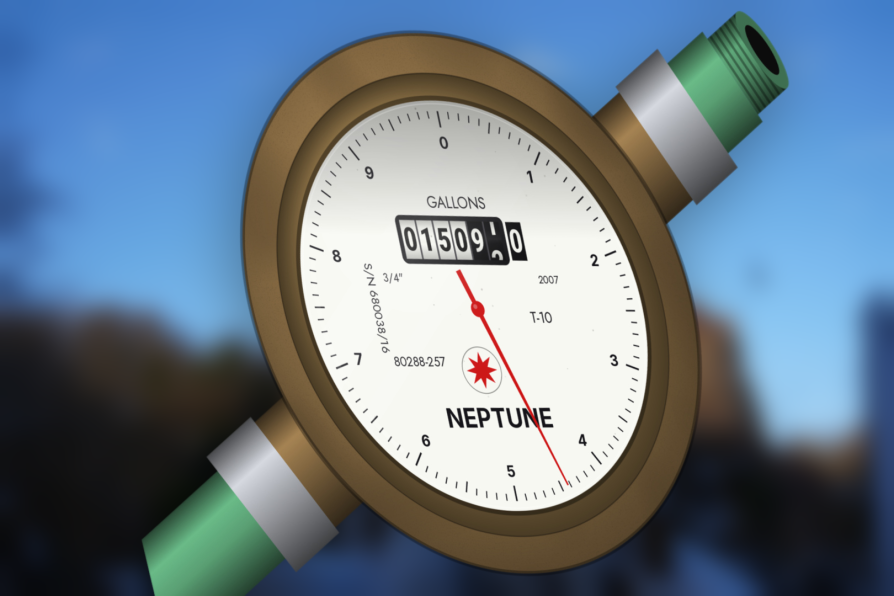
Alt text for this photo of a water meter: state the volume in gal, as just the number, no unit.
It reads 150914.4
